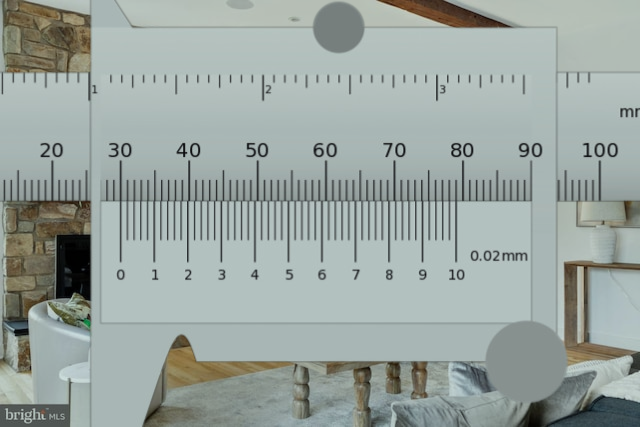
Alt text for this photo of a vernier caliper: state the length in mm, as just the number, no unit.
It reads 30.0
